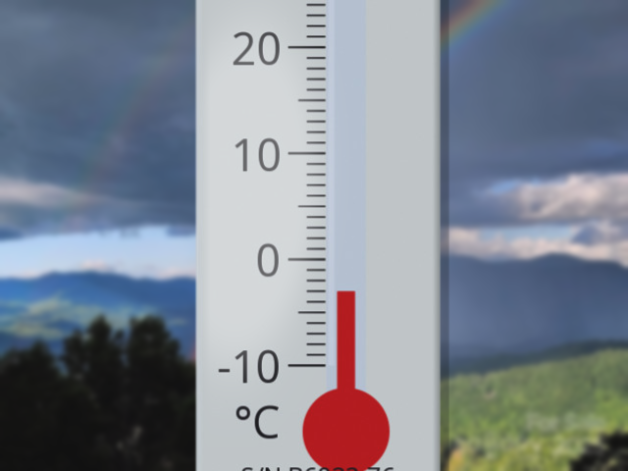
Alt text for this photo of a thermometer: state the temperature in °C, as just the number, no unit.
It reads -3
